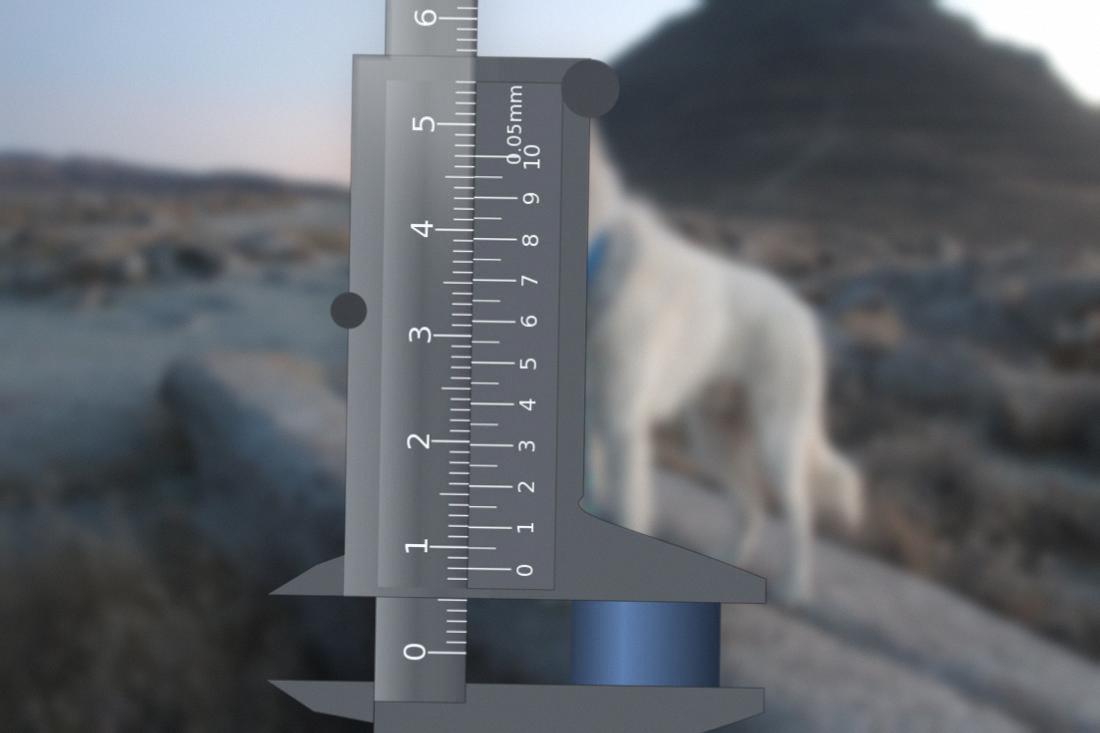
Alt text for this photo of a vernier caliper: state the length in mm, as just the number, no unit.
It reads 8.0
